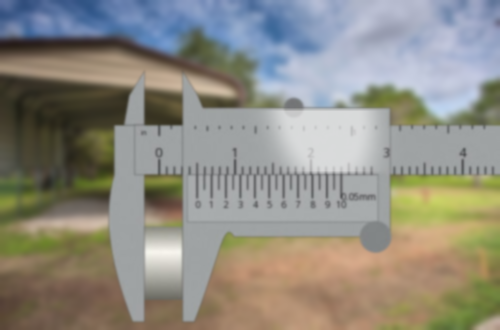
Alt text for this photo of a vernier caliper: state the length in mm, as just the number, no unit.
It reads 5.0
